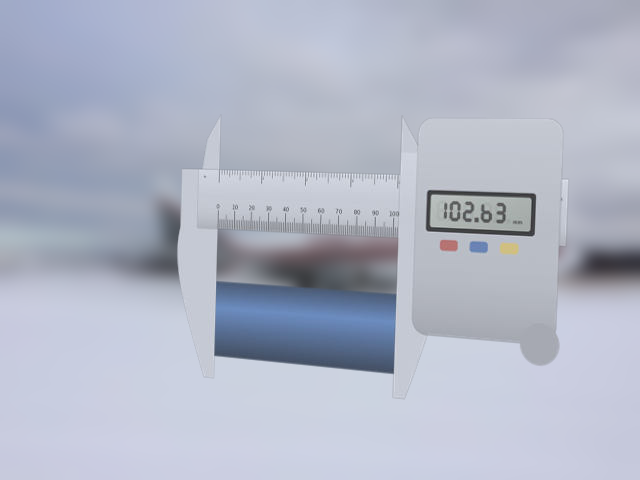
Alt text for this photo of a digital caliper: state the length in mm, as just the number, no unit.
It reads 102.63
